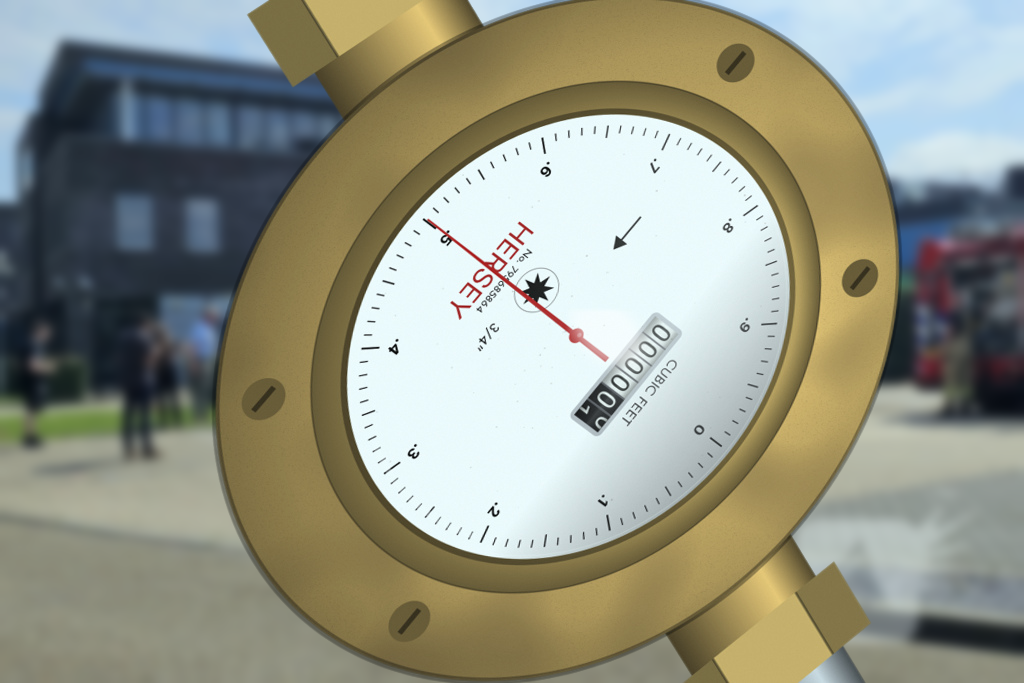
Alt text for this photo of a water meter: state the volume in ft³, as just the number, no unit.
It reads 0.50
